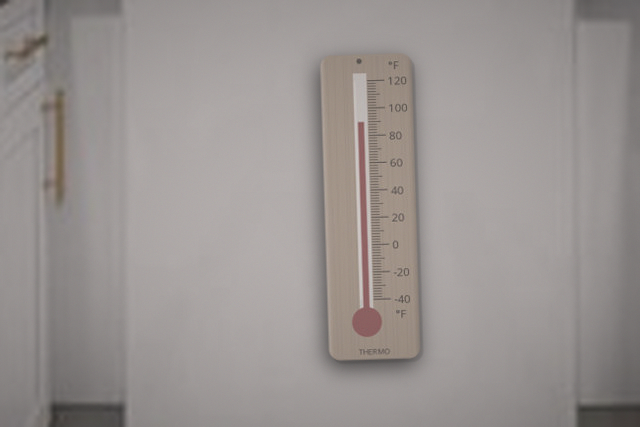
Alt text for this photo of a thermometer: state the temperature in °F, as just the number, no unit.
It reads 90
